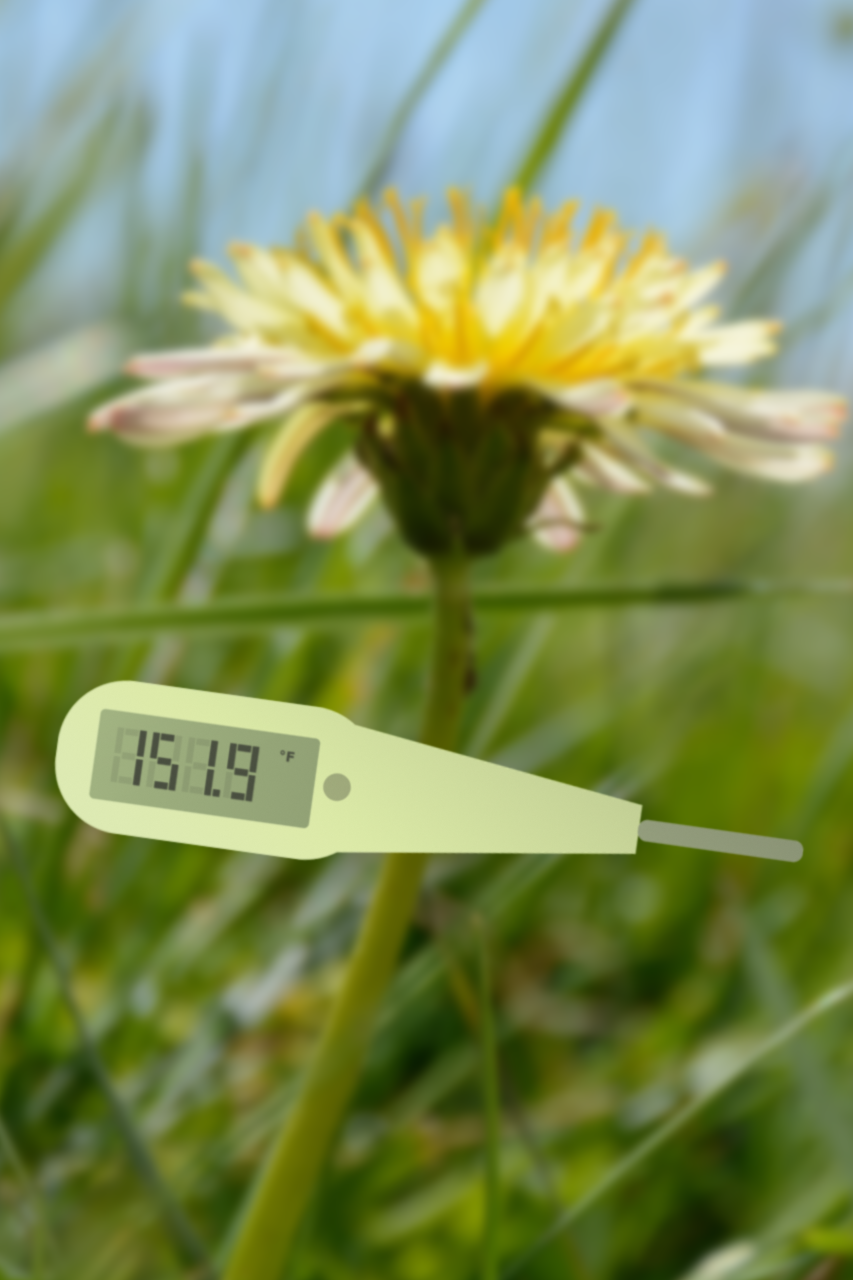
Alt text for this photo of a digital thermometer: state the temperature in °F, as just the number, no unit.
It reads 151.9
